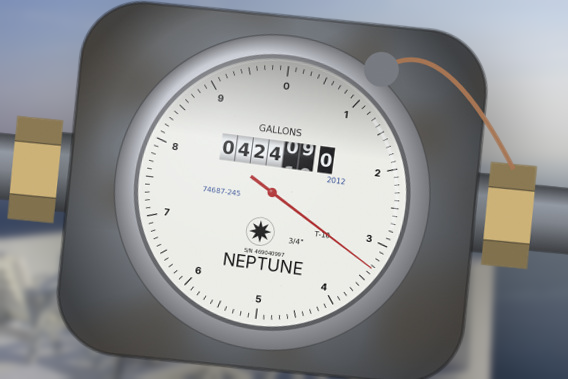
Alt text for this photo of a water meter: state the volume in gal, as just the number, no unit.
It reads 424093.3
